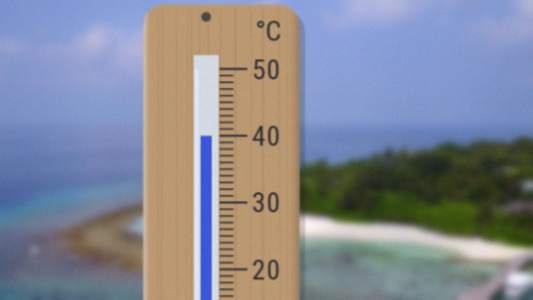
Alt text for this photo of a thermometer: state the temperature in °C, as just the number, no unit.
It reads 40
